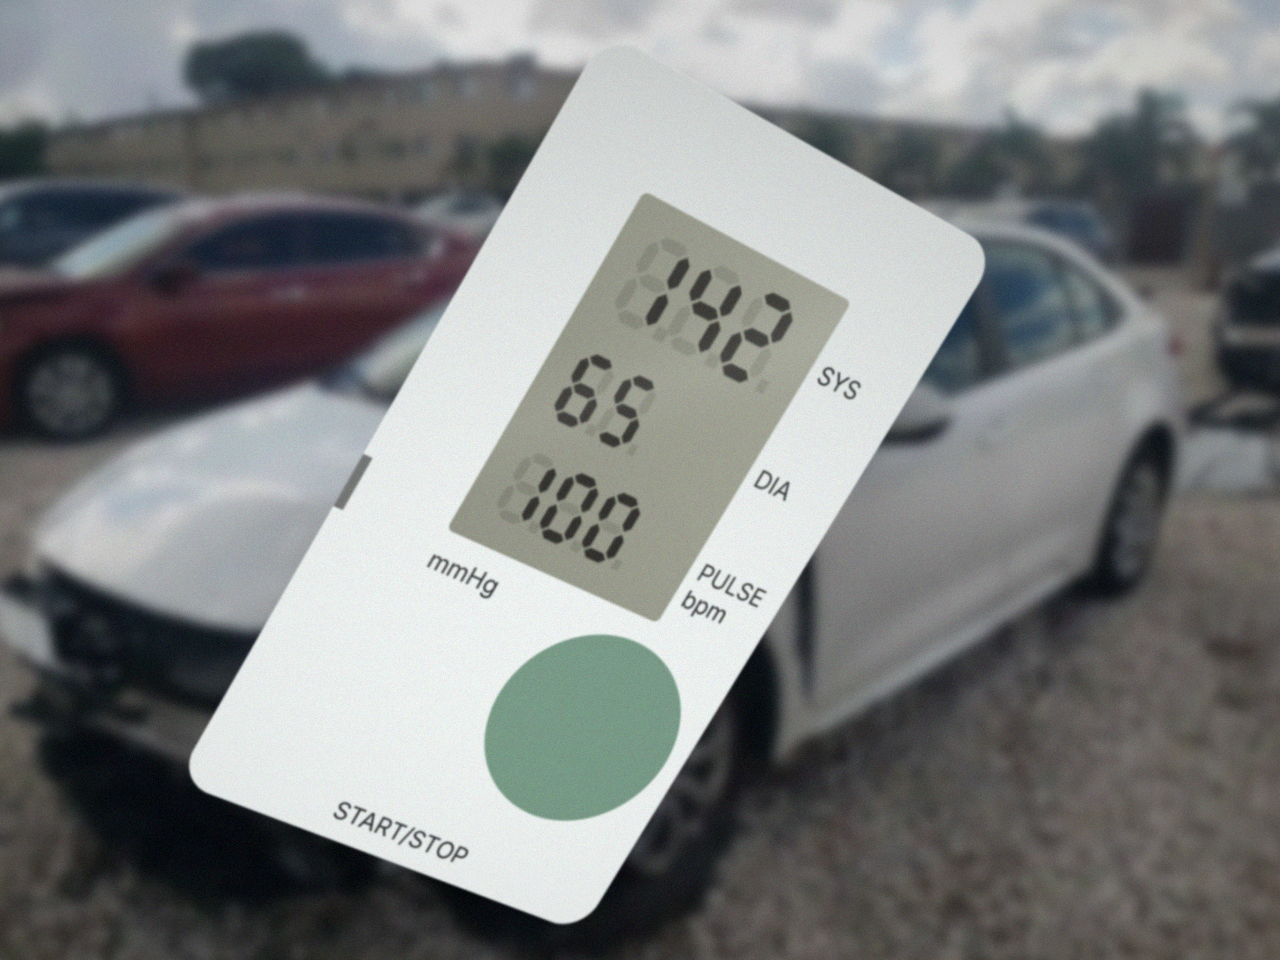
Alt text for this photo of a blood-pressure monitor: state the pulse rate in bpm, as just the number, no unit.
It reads 100
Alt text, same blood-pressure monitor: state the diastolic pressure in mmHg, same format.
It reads 65
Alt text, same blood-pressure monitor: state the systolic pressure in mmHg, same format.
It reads 142
